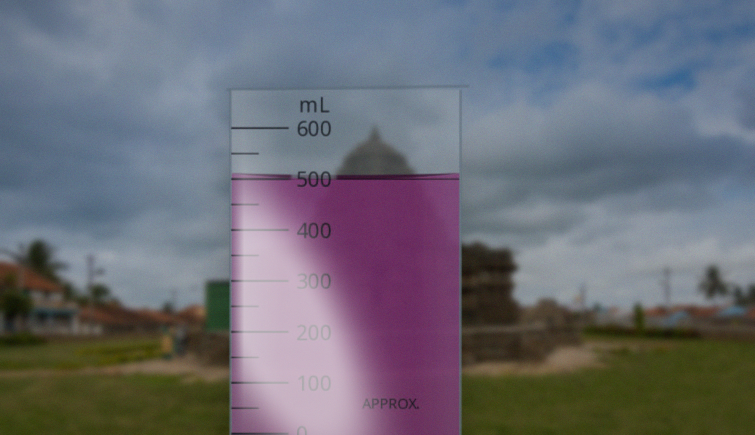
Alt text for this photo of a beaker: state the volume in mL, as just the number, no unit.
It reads 500
